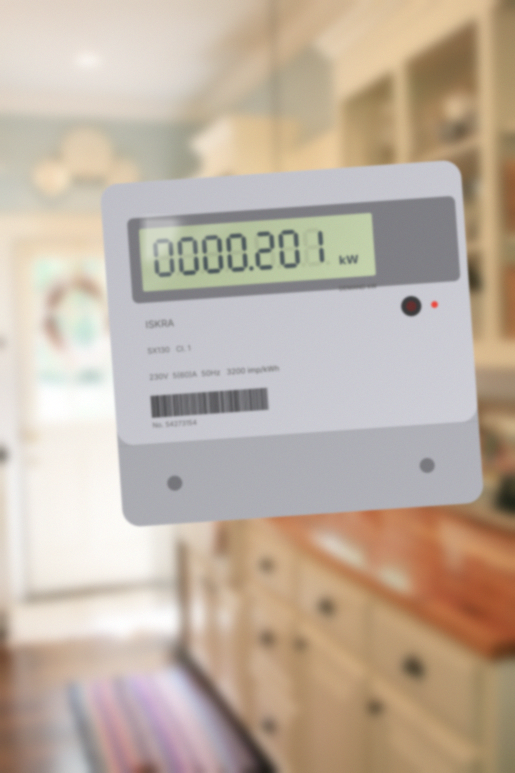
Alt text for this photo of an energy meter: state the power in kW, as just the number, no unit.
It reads 0.201
